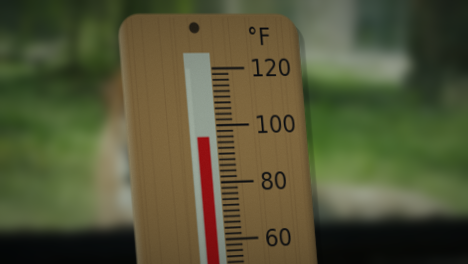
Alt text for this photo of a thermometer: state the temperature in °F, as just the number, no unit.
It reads 96
